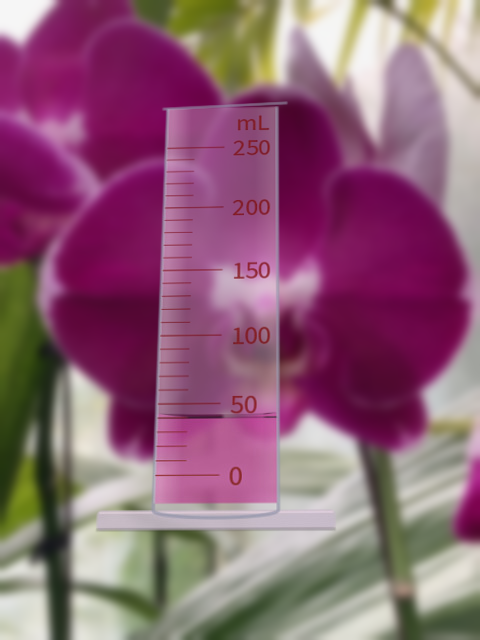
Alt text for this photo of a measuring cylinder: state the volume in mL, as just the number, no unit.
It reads 40
